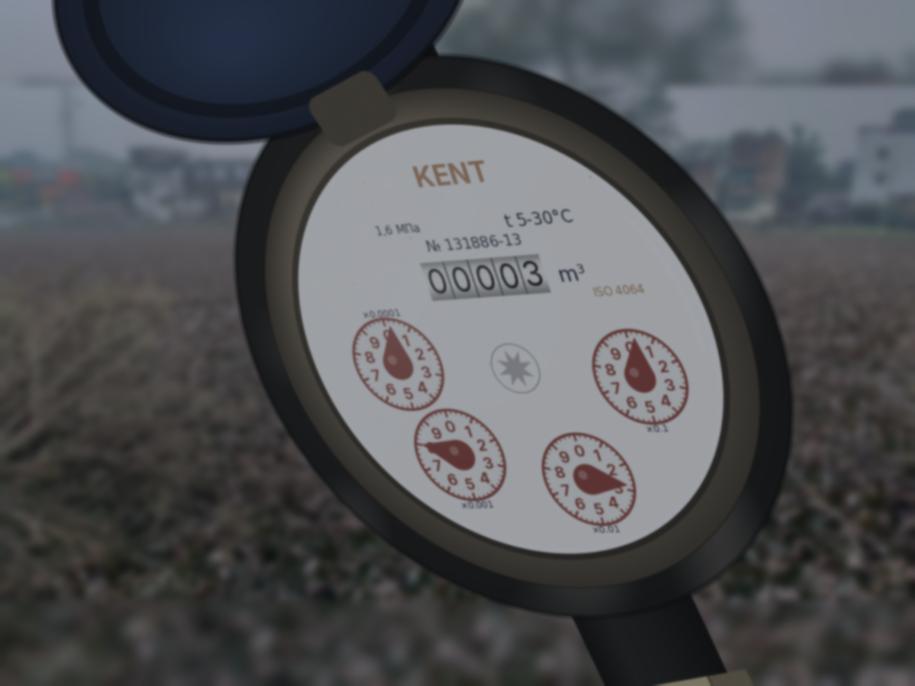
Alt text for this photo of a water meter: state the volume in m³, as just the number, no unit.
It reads 3.0280
